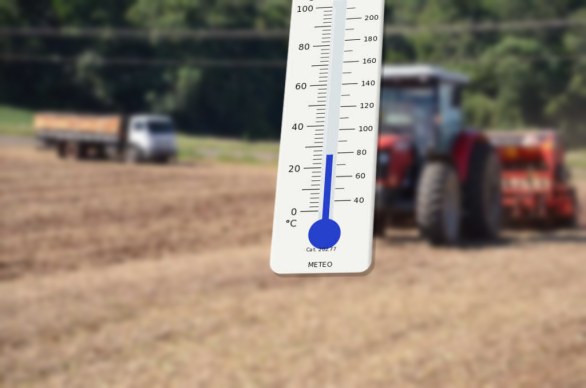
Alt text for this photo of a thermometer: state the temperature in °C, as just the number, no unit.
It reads 26
